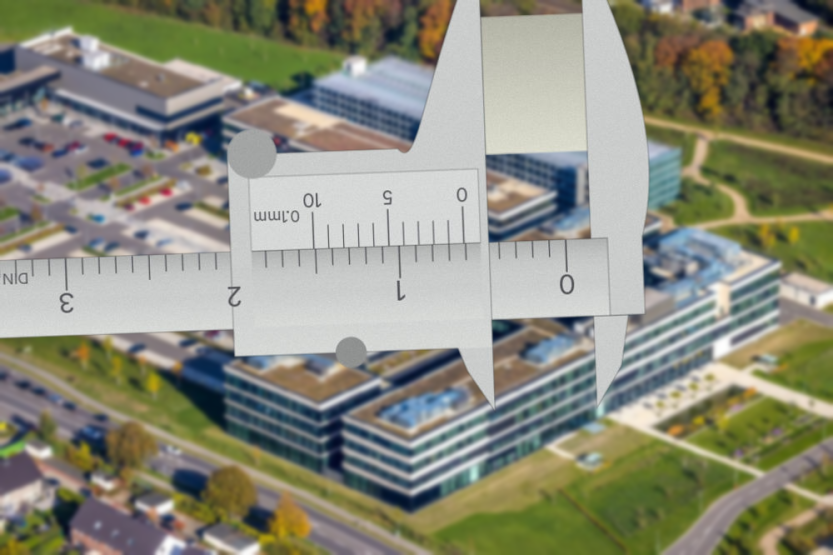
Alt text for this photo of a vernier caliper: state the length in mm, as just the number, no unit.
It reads 6.1
